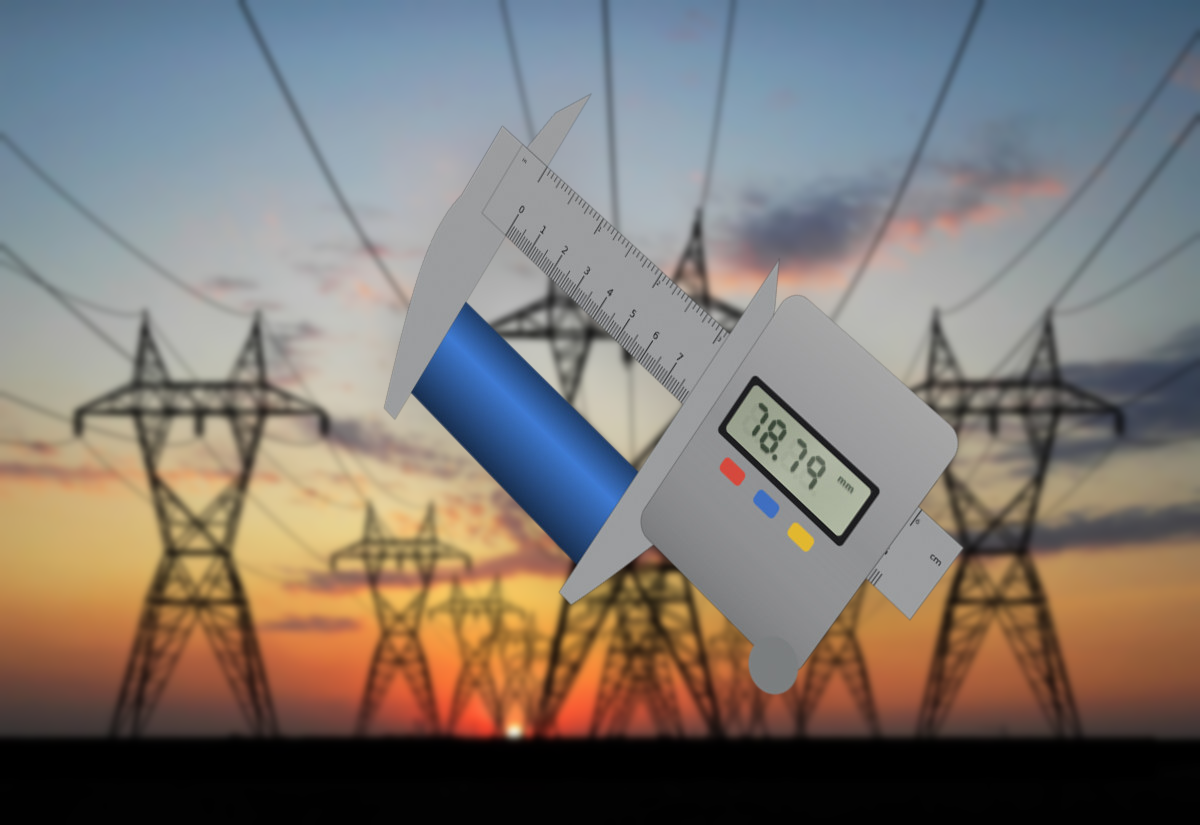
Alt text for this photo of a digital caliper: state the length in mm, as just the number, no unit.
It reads 78.79
